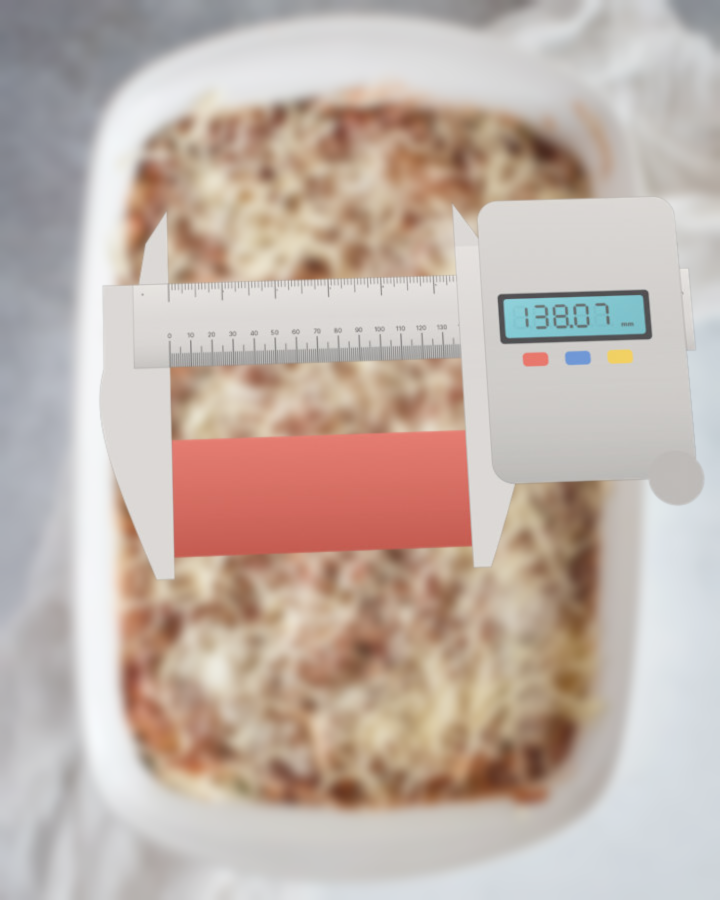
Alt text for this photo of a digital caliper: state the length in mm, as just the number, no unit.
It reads 138.07
